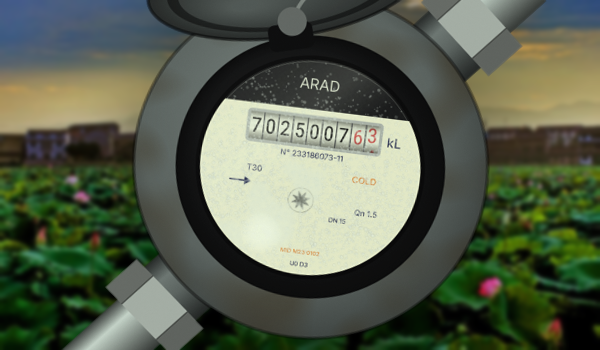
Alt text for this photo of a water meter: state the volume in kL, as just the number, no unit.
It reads 7025007.63
